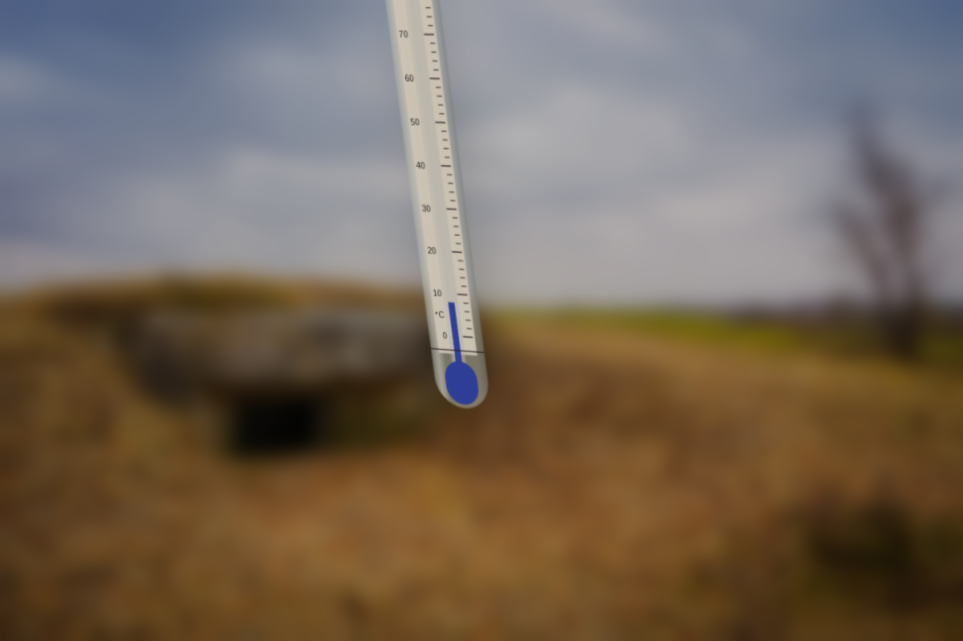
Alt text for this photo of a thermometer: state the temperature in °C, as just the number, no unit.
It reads 8
